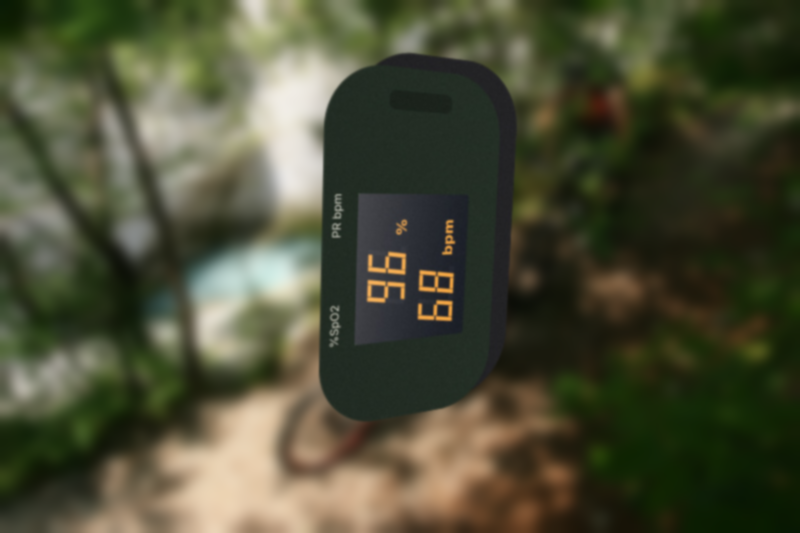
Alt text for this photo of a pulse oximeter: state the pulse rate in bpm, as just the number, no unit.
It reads 68
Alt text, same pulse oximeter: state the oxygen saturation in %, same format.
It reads 96
